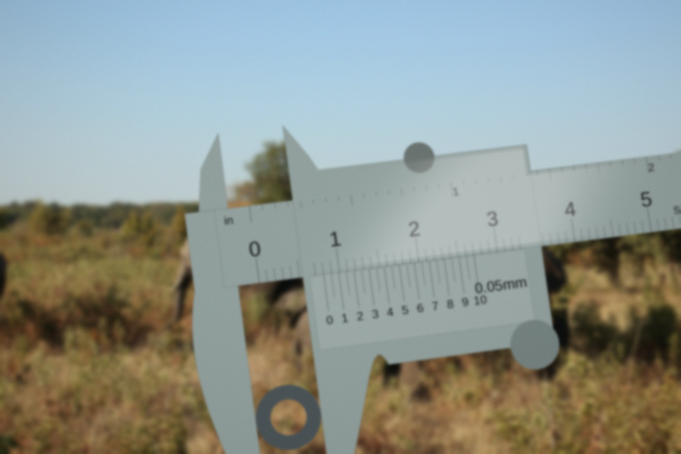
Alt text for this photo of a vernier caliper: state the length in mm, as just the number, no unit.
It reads 8.0
